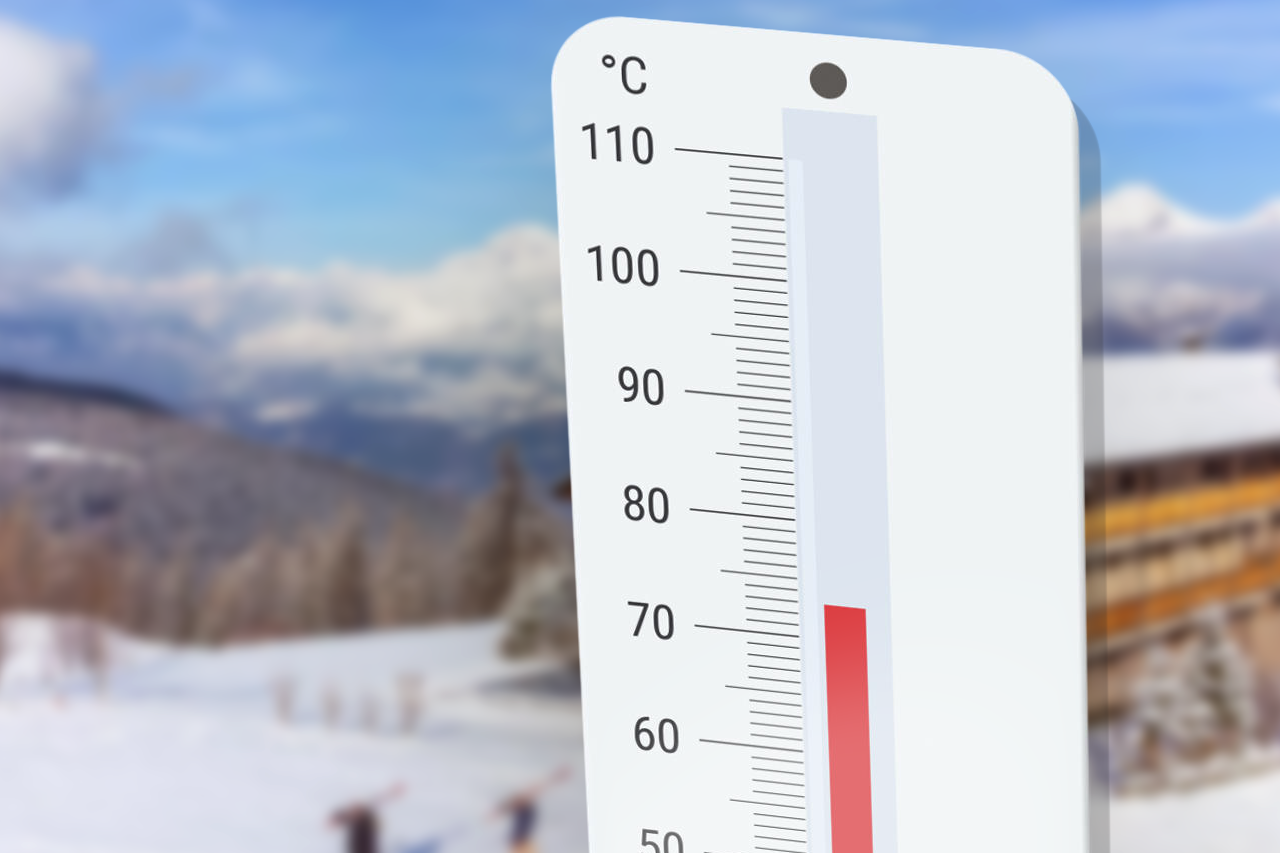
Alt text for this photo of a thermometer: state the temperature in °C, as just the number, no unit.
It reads 73
